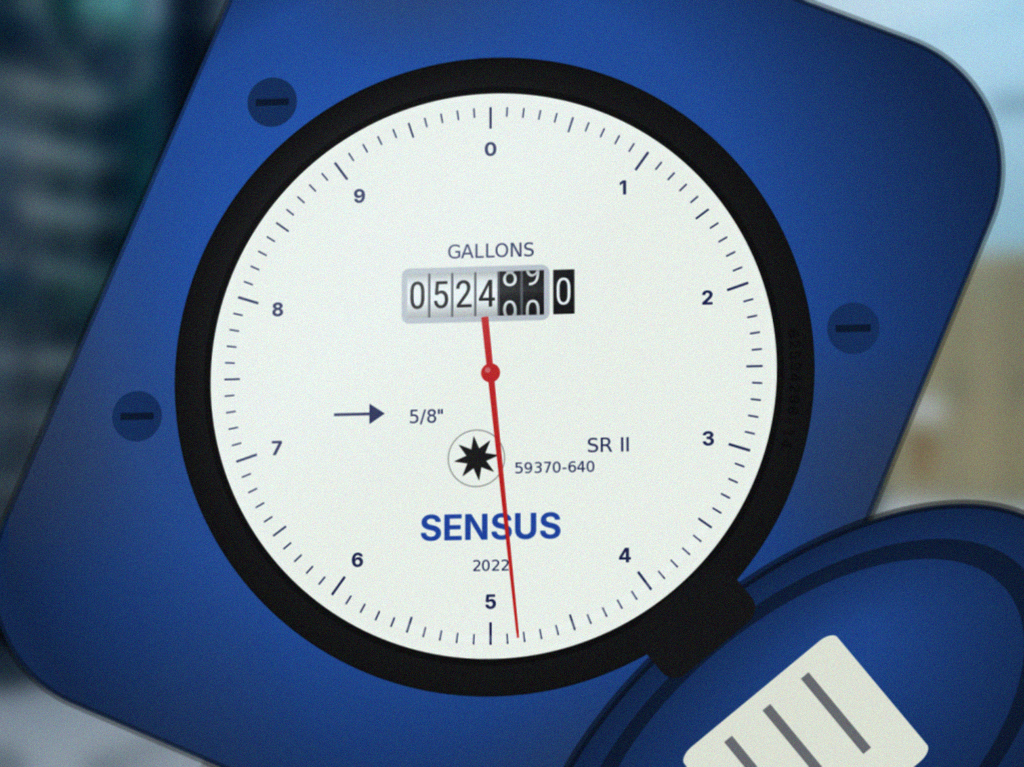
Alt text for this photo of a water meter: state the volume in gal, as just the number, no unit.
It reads 524894.8
